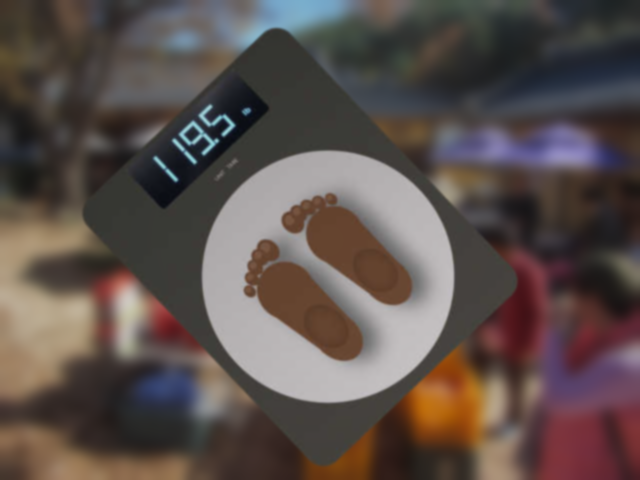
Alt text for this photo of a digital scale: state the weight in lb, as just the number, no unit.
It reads 119.5
